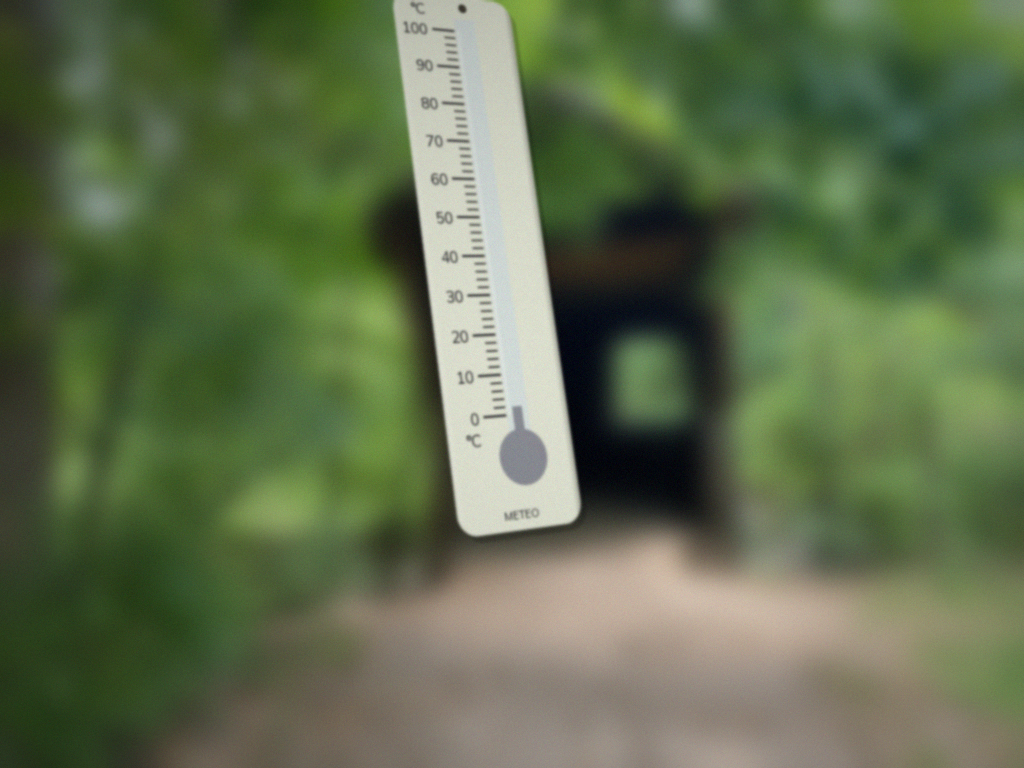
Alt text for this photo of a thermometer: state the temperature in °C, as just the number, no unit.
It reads 2
